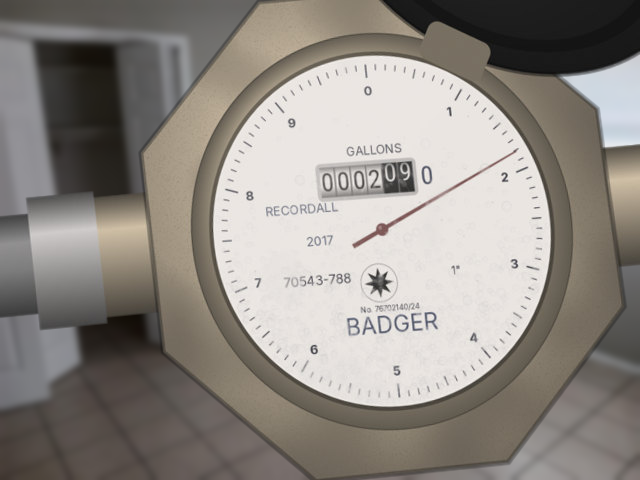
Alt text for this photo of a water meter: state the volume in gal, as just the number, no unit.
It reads 2091.8
